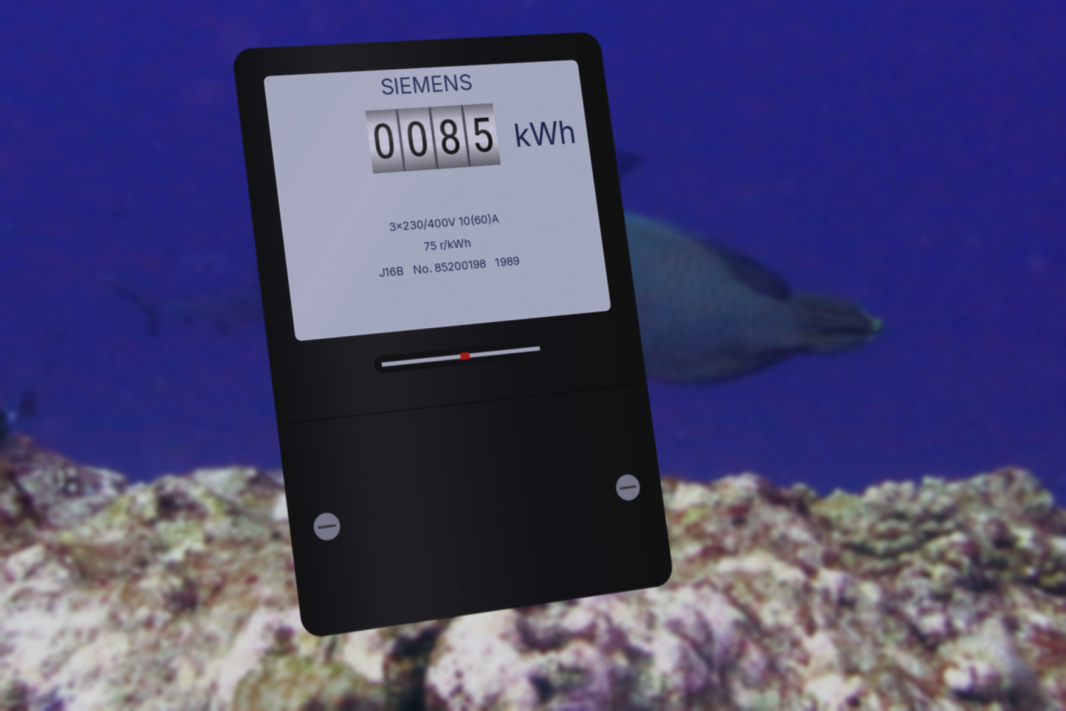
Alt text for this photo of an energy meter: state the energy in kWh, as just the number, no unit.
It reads 85
